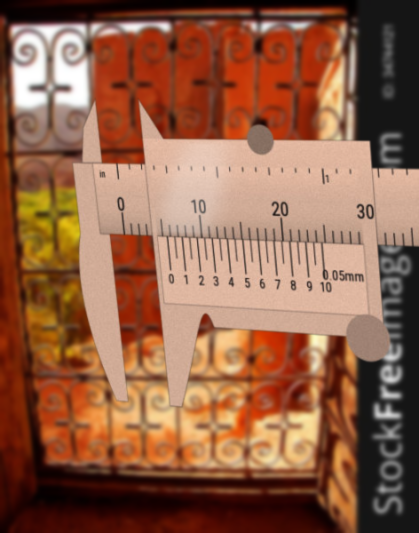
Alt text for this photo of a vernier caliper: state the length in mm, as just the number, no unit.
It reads 5.6
